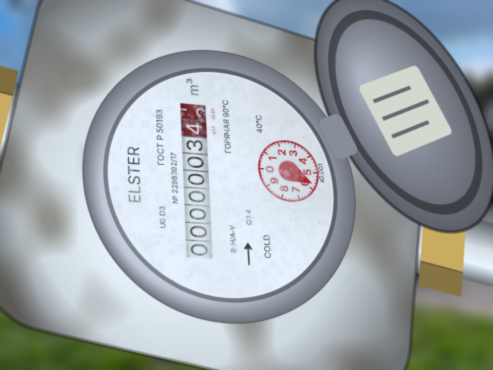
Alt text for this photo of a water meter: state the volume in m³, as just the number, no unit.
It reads 3.415
